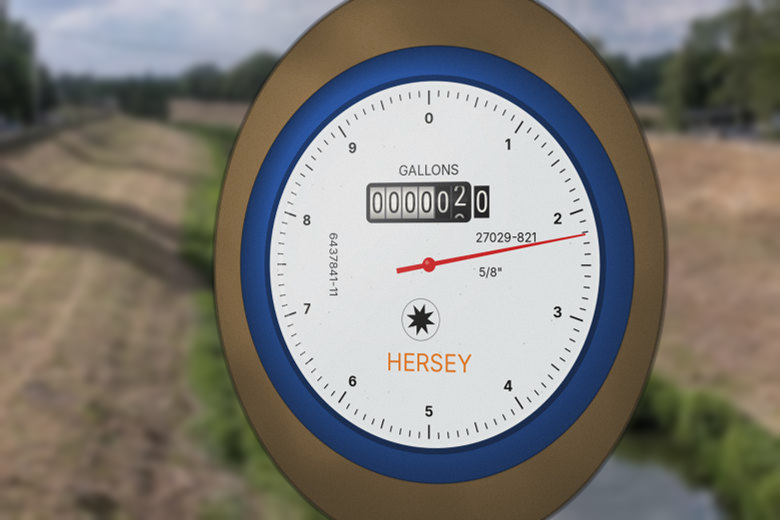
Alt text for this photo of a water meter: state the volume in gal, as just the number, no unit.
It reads 22.2
